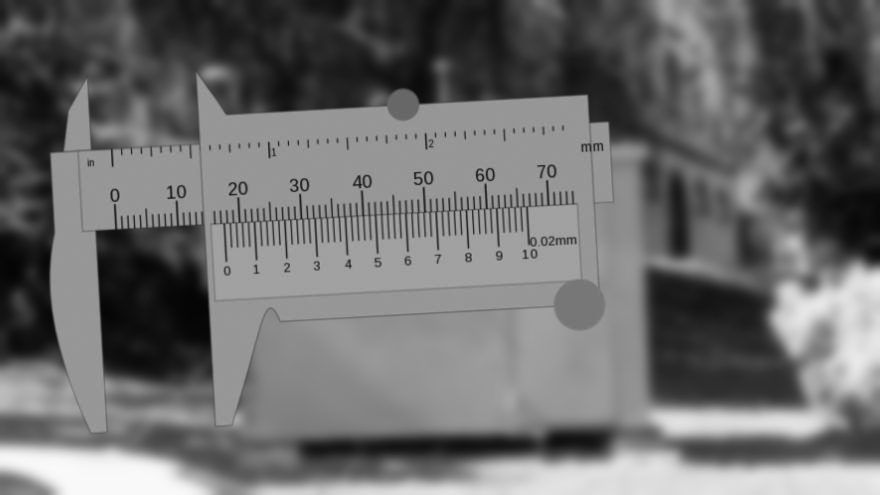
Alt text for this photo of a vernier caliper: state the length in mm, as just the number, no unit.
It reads 17.5
